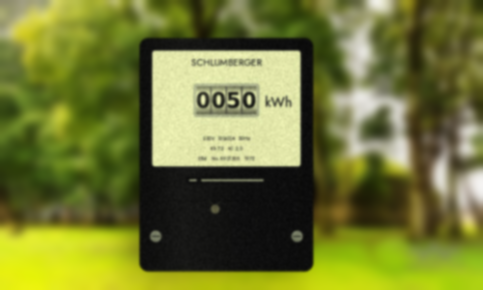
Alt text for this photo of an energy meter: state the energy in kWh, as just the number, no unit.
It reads 50
